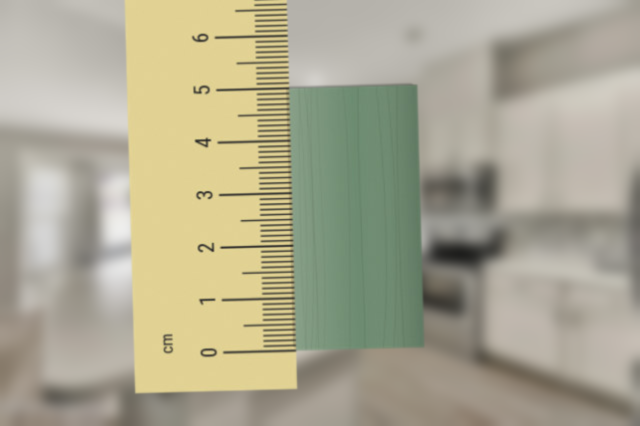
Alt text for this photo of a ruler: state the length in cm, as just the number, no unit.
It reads 5
